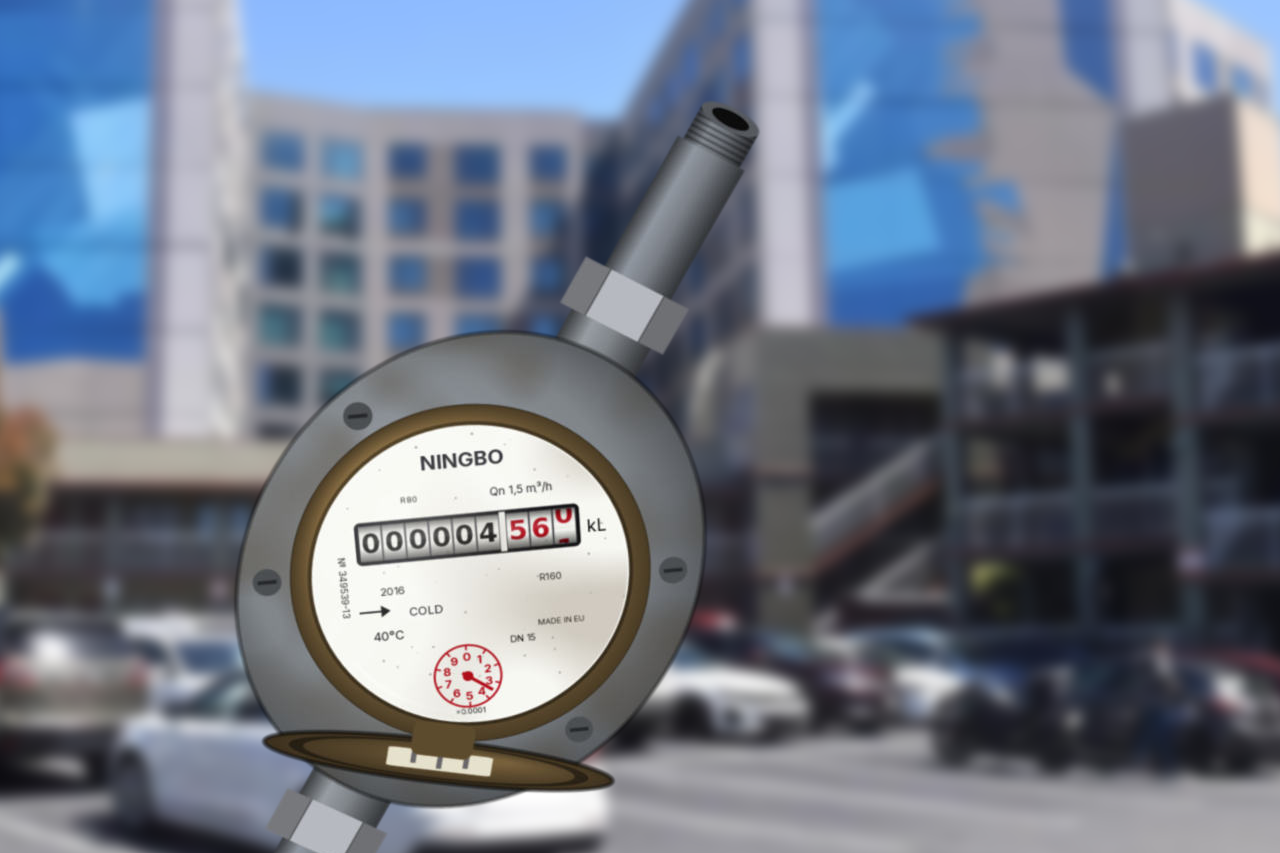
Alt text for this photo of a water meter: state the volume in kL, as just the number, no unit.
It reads 4.5603
